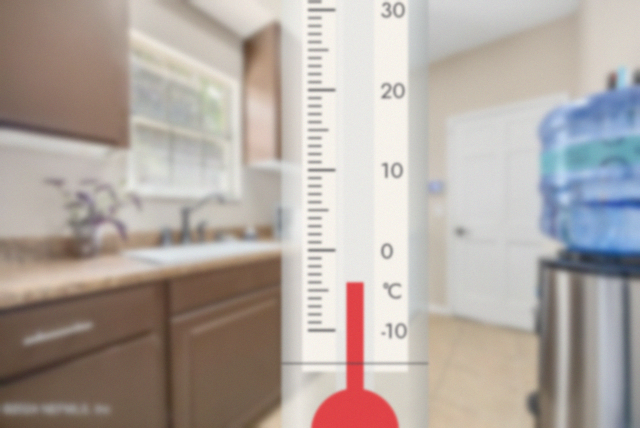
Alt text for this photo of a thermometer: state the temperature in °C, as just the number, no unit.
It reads -4
